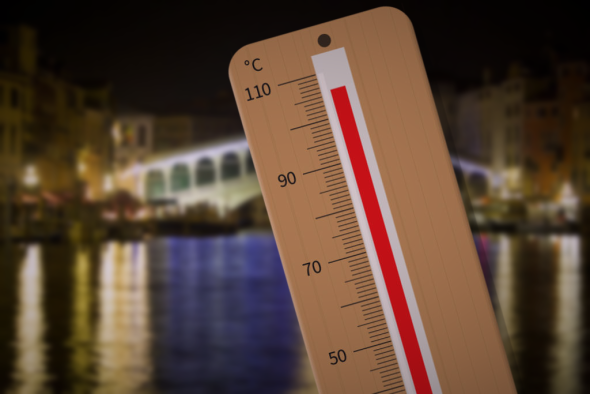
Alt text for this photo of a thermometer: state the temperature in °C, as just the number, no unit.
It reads 106
